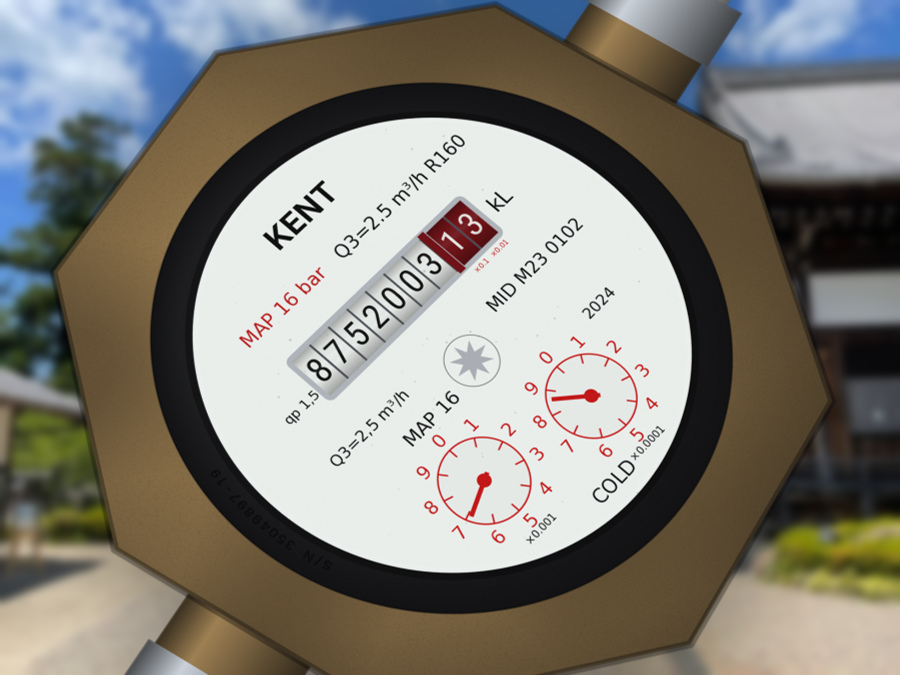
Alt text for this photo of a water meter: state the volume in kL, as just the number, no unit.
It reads 8752003.1368
